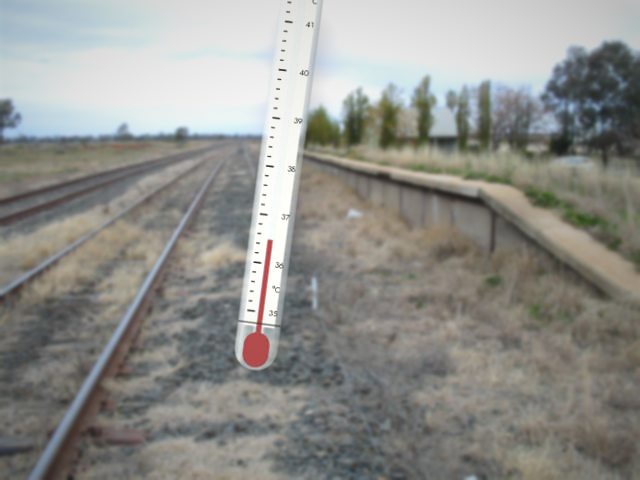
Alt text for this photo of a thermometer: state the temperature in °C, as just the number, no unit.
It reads 36.5
